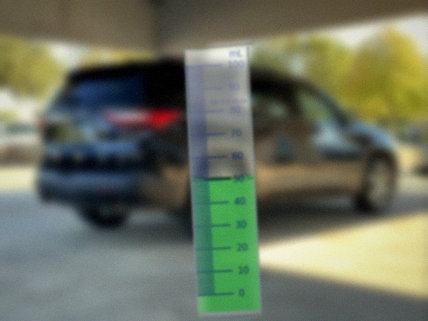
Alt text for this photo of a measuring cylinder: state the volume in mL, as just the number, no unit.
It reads 50
